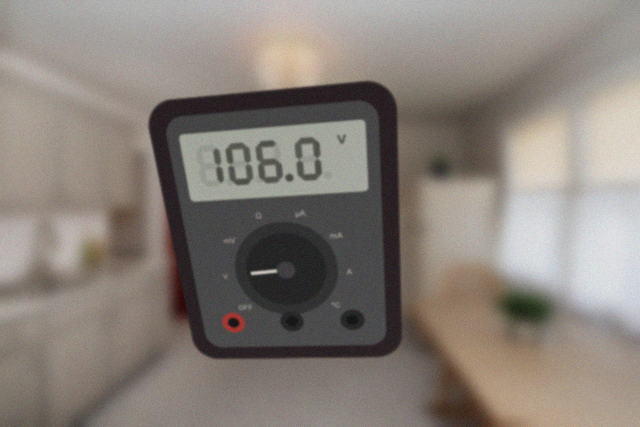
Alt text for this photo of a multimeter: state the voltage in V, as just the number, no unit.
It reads 106.0
